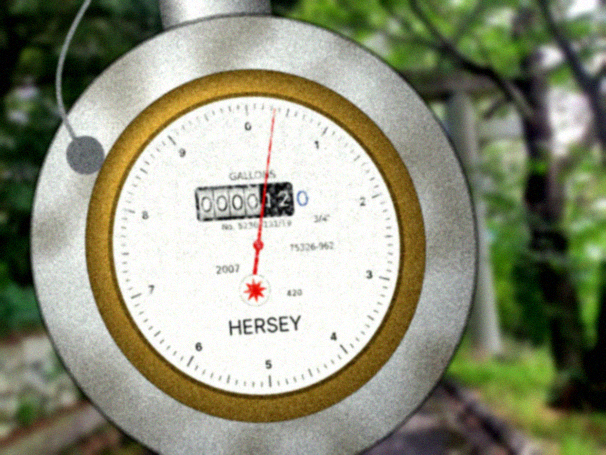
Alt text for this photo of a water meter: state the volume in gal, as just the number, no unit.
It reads 120.3
